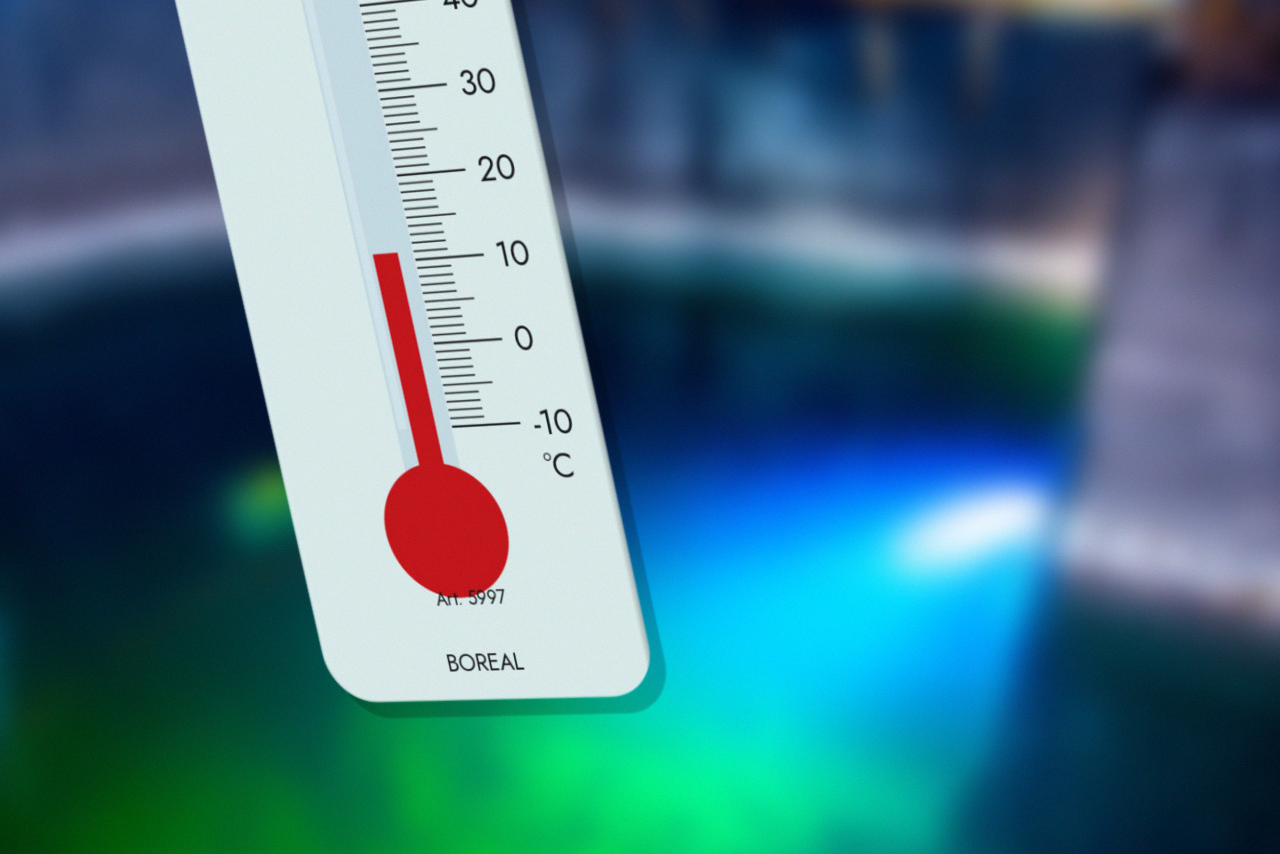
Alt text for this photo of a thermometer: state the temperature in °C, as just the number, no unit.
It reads 11
